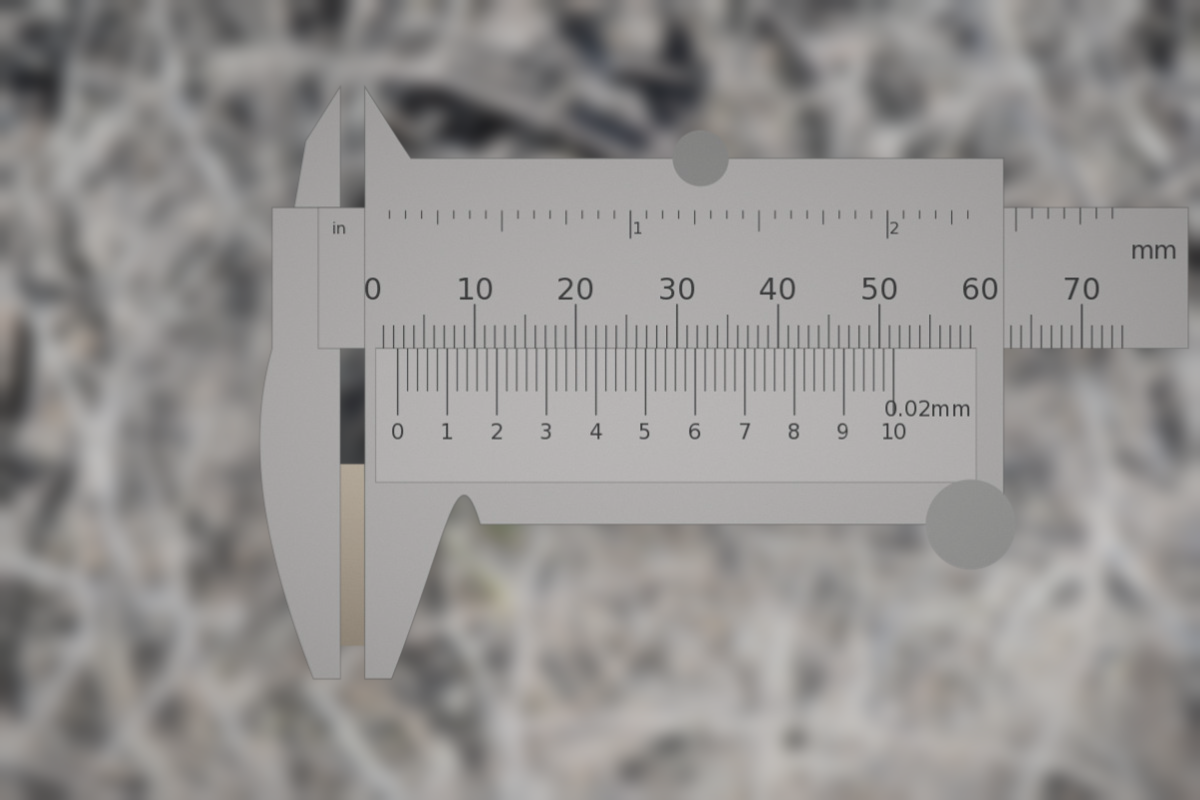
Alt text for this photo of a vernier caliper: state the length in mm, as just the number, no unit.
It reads 2.4
